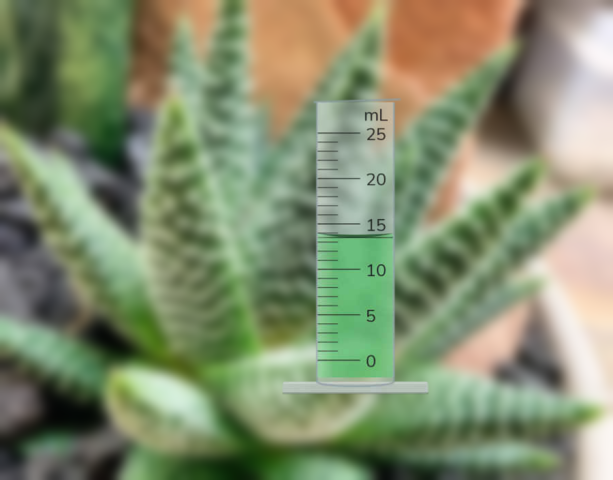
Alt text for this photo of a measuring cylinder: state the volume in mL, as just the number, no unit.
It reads 13.5
